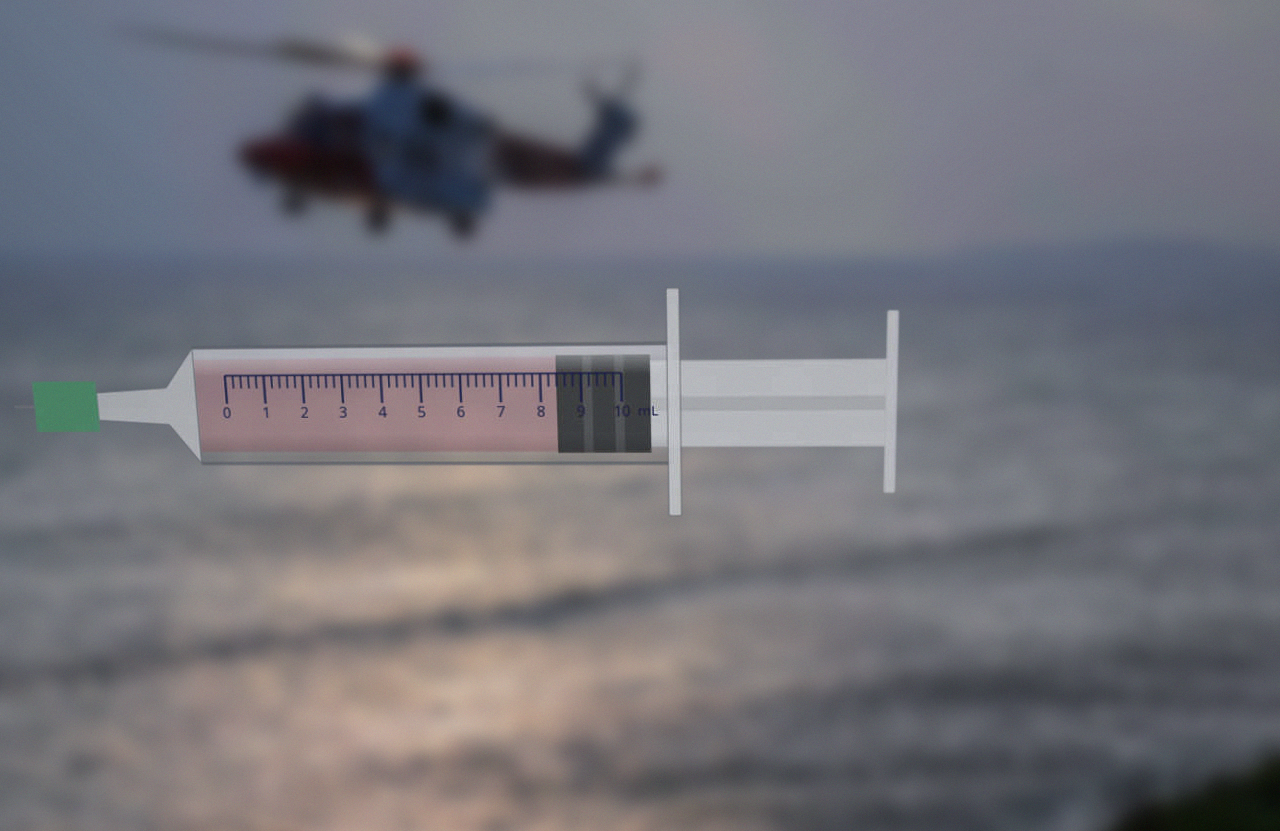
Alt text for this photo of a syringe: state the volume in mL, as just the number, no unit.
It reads 8.4
